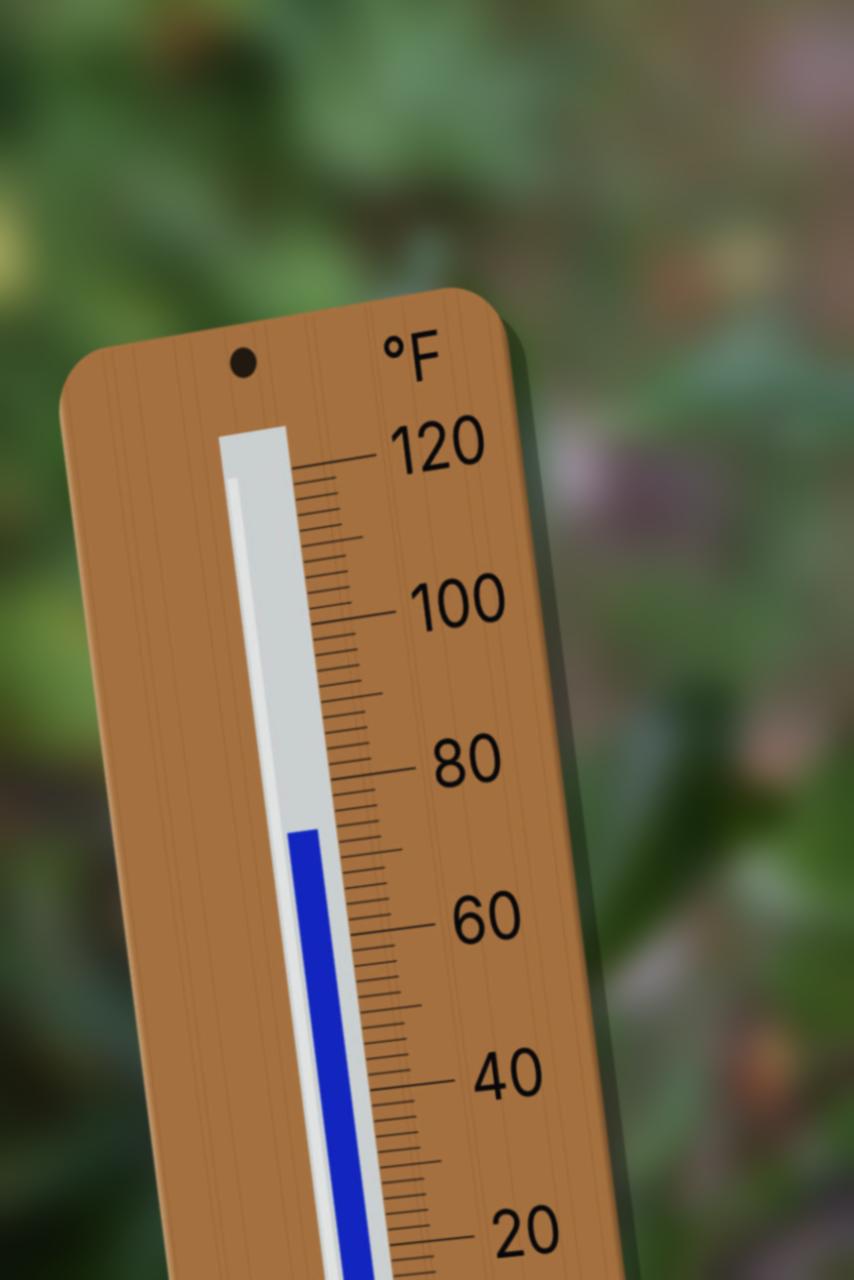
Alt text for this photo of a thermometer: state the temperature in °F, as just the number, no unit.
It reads 74
